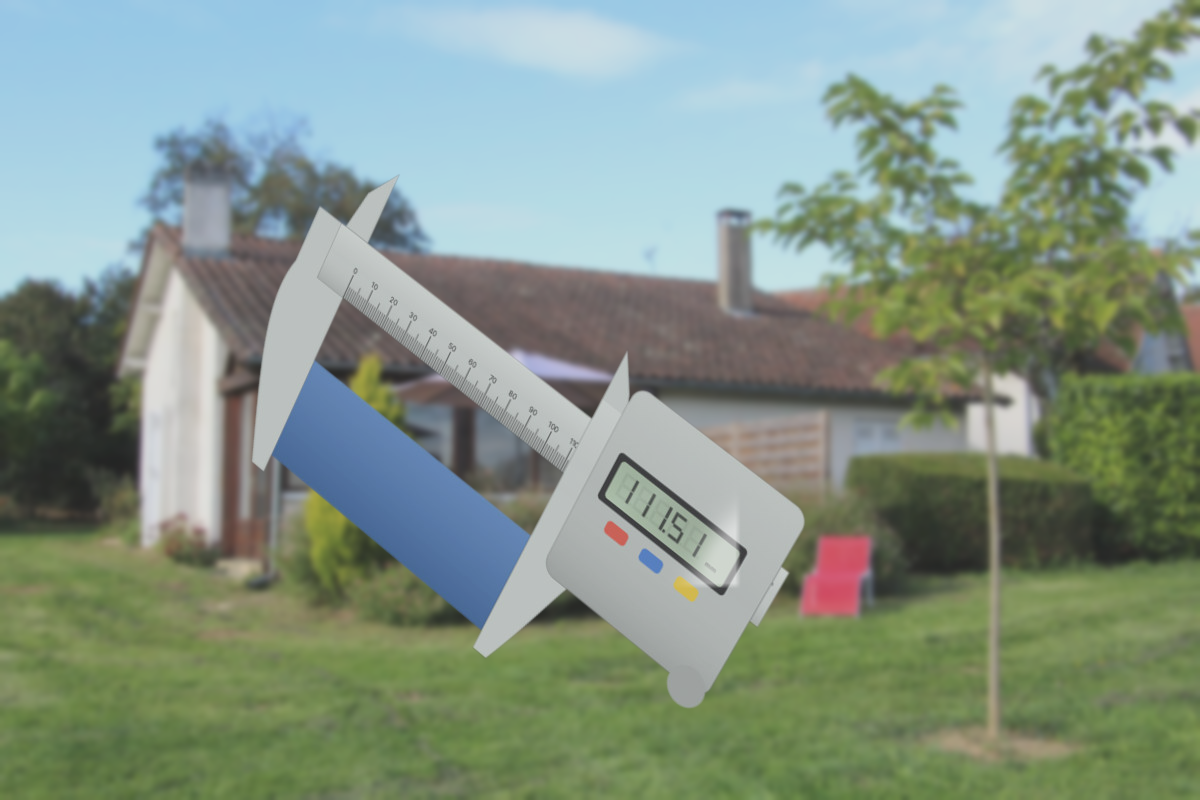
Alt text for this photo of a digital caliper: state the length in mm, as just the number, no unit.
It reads 111.51
